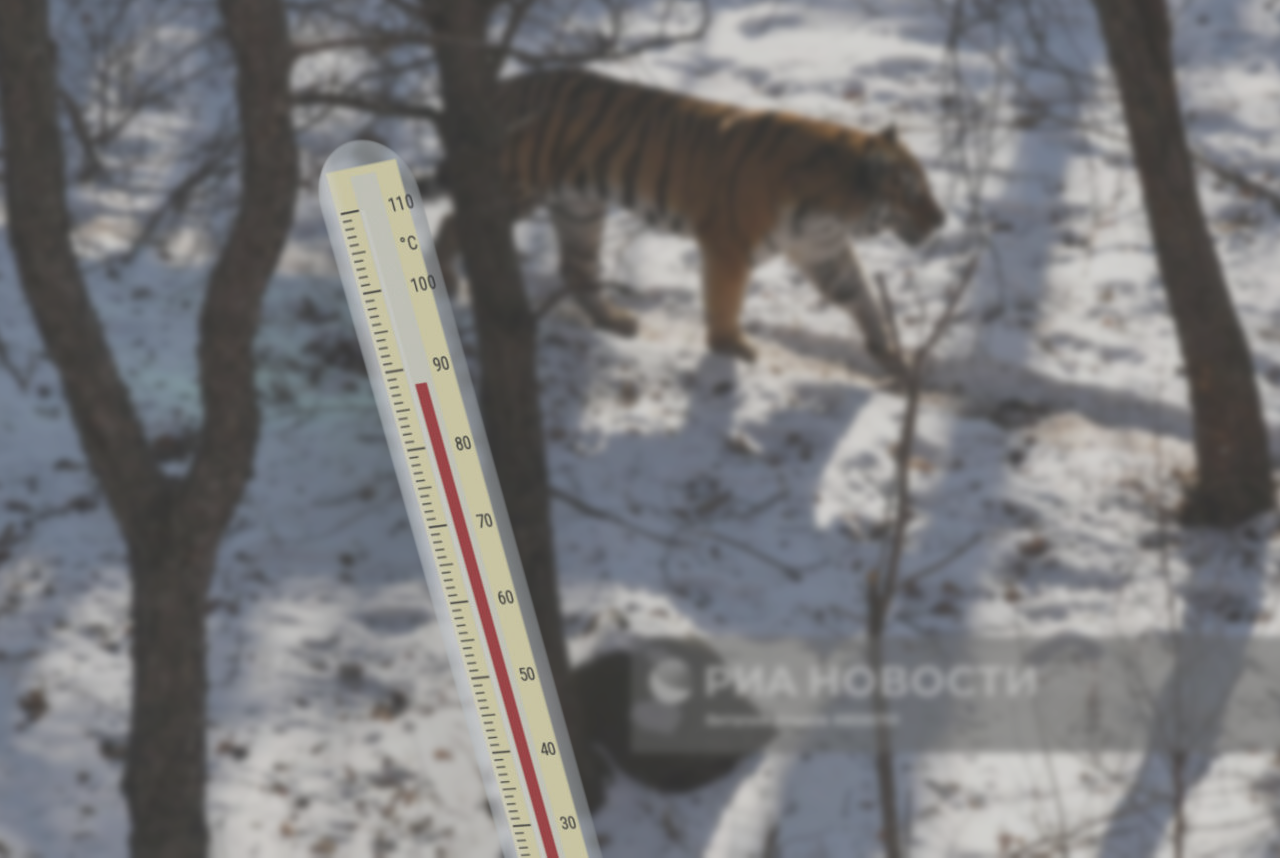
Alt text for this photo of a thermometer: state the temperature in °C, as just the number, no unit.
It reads 88
